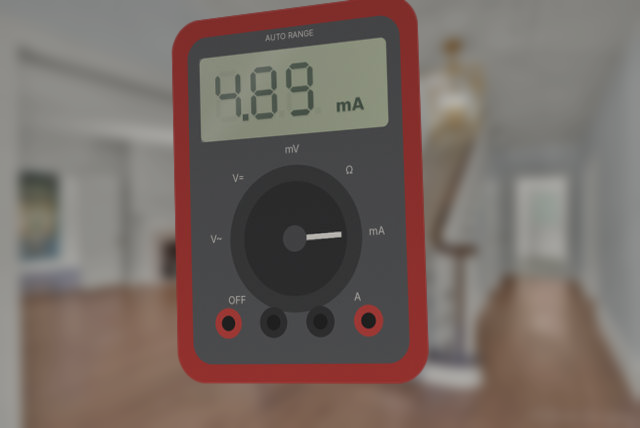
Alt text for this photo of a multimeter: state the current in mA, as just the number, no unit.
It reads 4.89
